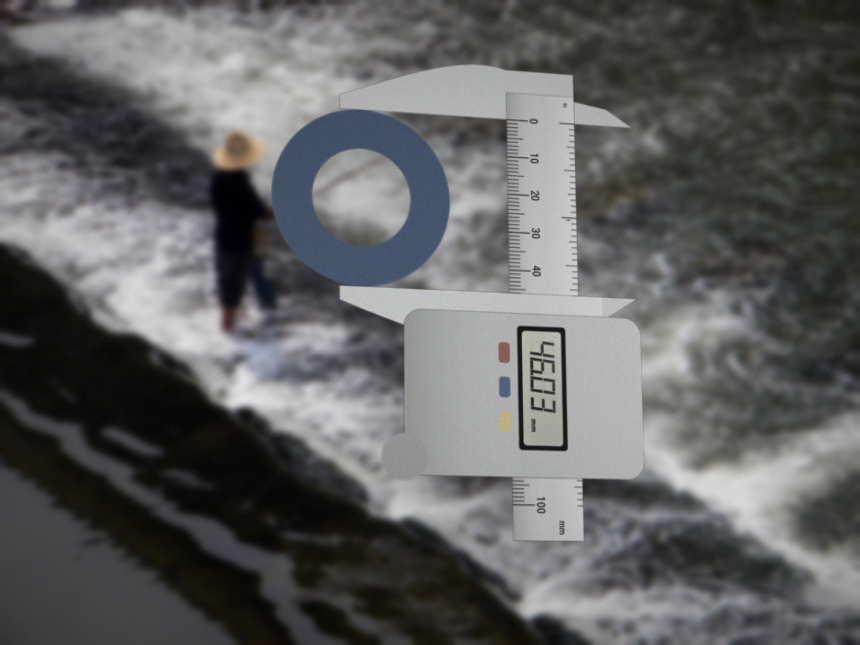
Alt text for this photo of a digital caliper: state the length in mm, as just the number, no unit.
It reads 46.03
